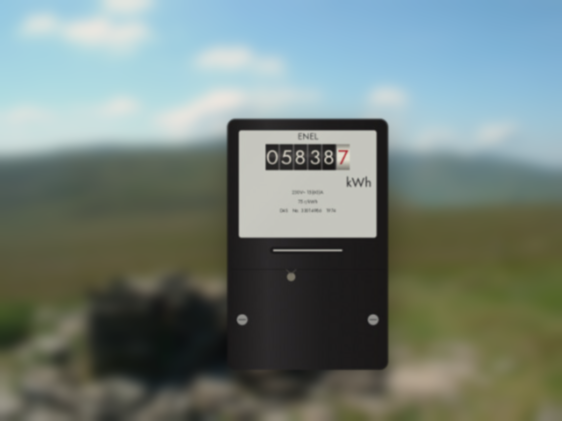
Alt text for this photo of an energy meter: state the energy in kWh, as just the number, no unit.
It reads 5838.7
